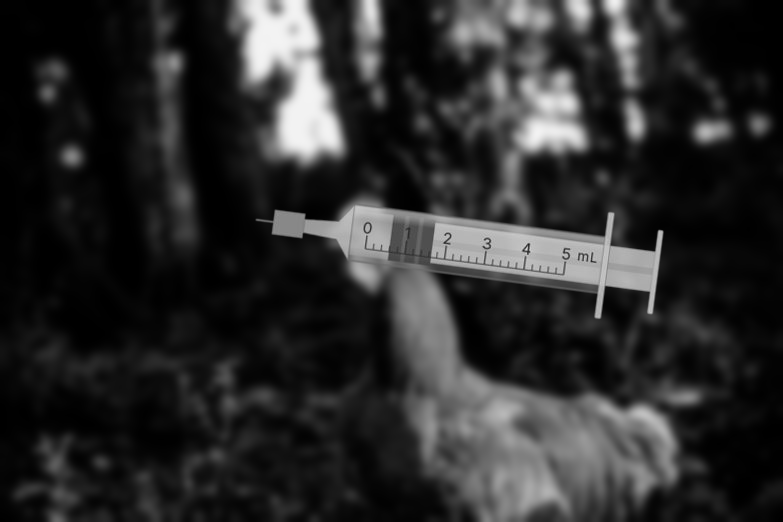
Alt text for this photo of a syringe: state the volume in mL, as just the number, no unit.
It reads 0.6
